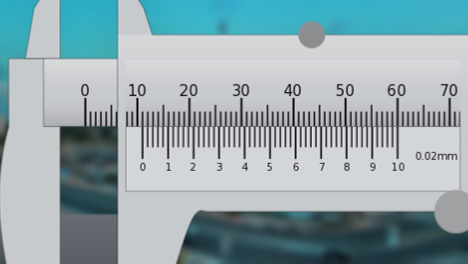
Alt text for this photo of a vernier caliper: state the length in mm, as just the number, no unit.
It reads 11.0
